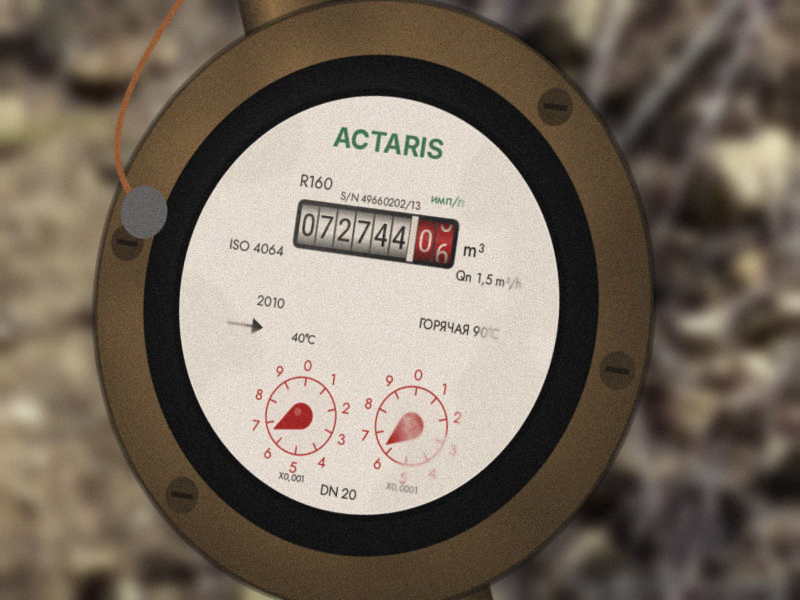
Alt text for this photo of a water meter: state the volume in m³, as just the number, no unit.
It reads 72744.0566
